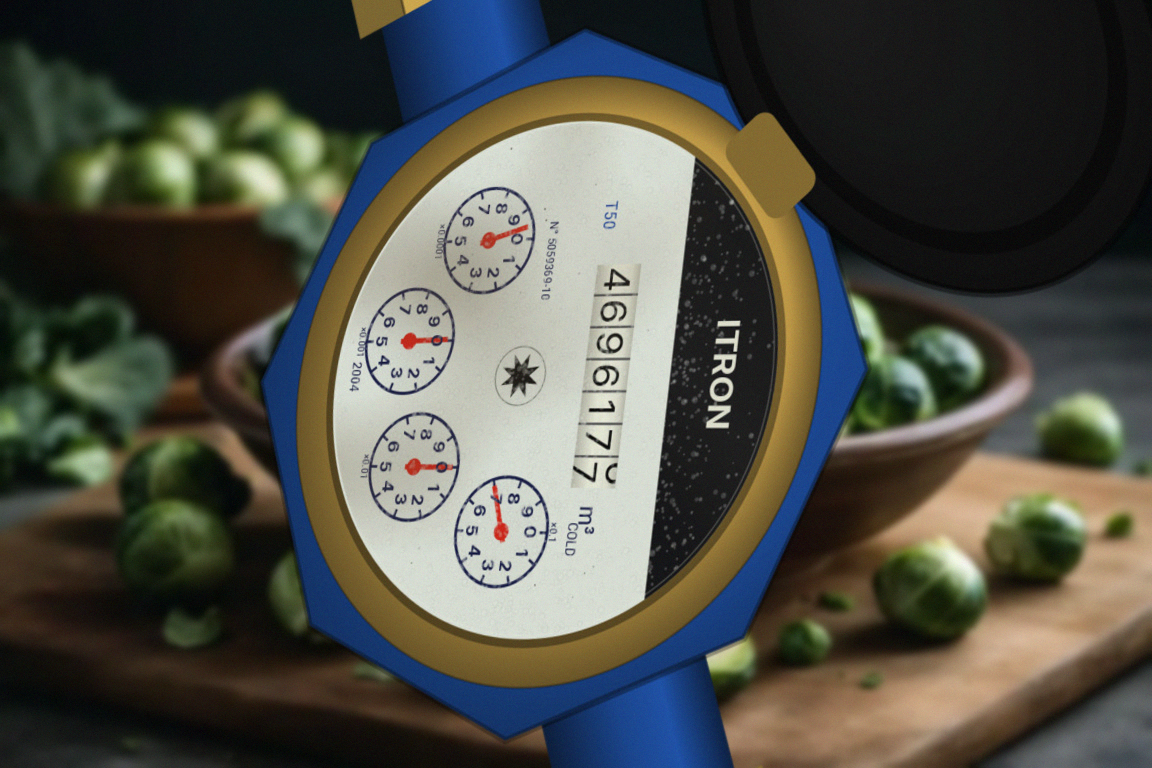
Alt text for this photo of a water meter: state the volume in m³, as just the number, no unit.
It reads 4696176.6999
